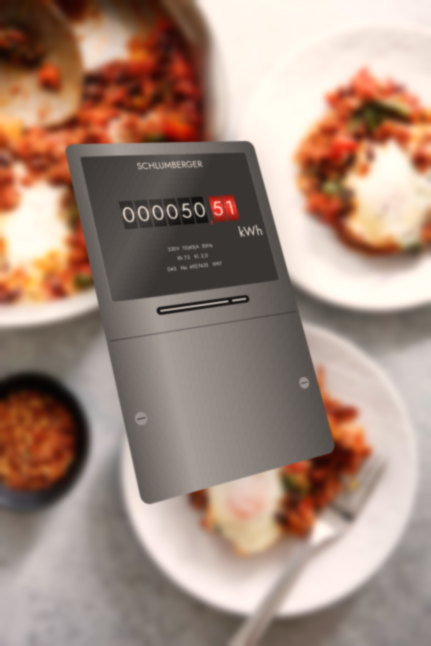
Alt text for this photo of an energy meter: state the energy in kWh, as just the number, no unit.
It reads 50.51
